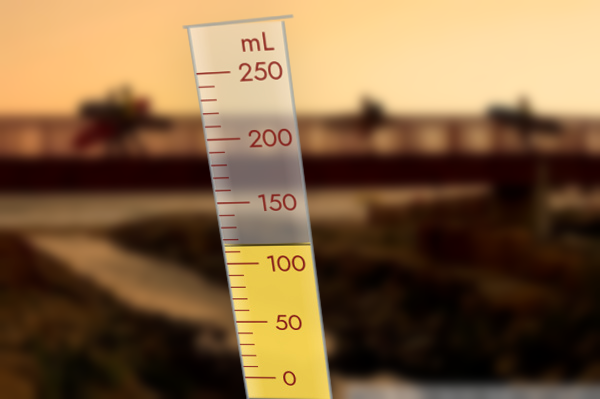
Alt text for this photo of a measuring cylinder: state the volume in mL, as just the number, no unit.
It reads 115
